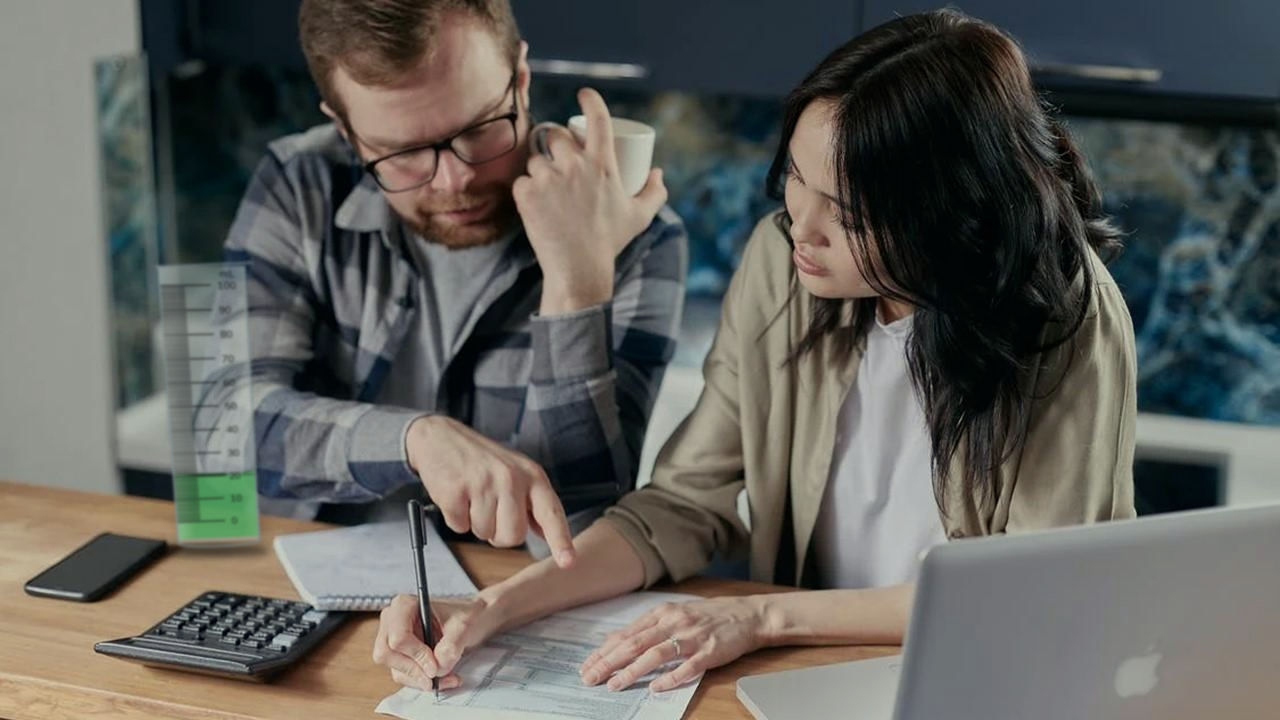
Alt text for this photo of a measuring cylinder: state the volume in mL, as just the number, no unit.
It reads 20
